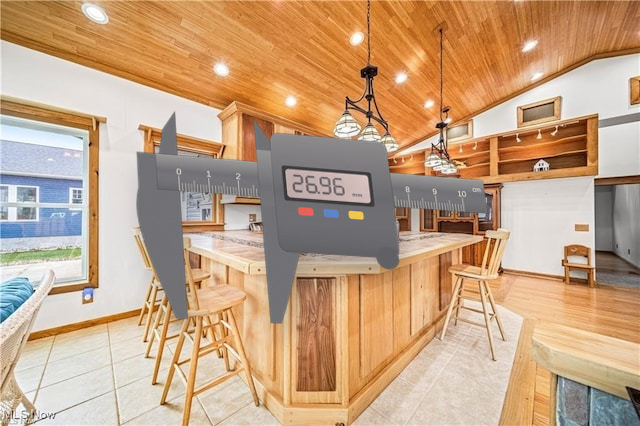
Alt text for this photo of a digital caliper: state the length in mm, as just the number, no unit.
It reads 26.96
